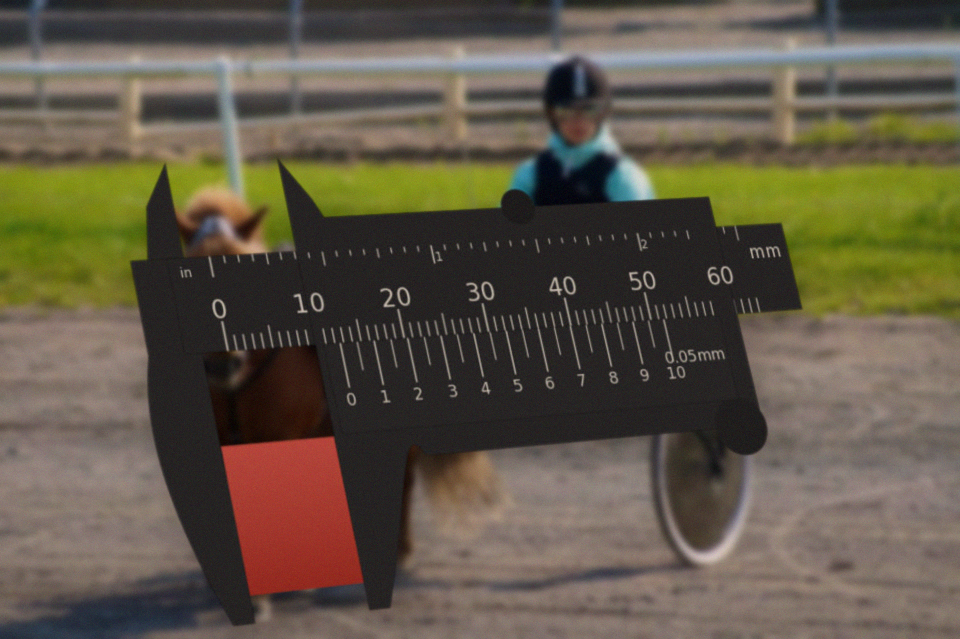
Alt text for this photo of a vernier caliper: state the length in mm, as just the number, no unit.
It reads 12.6
